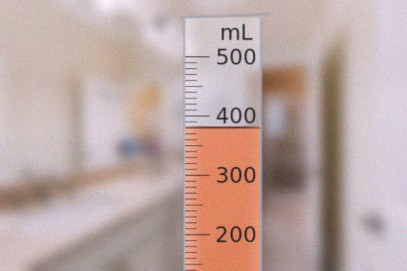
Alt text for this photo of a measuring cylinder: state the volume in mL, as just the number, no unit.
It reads 380
